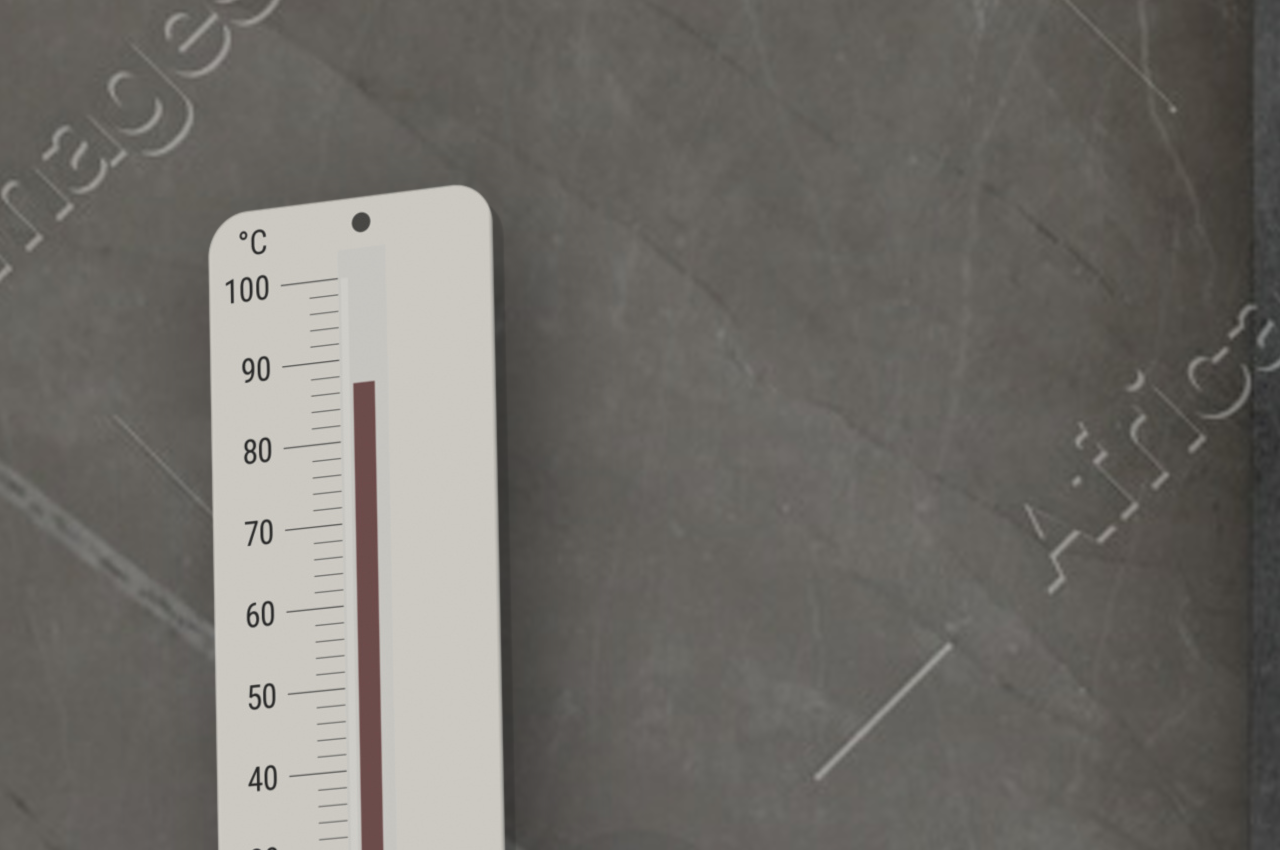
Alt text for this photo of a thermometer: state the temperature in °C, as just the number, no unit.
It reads 87
